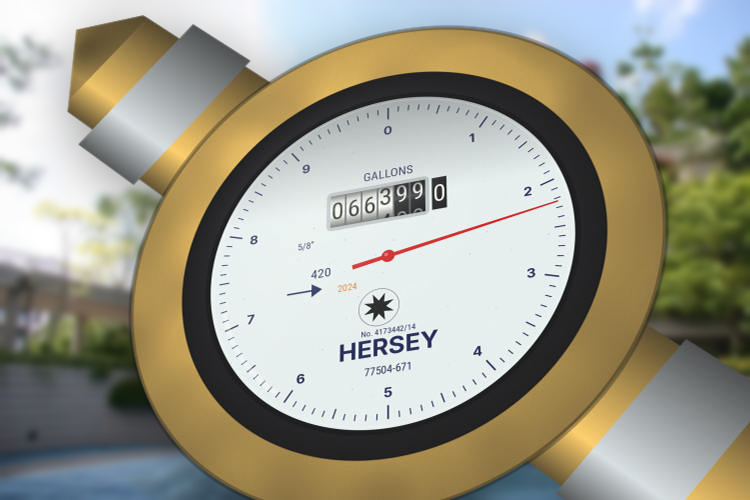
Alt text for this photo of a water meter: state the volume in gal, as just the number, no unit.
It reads 663992.2
